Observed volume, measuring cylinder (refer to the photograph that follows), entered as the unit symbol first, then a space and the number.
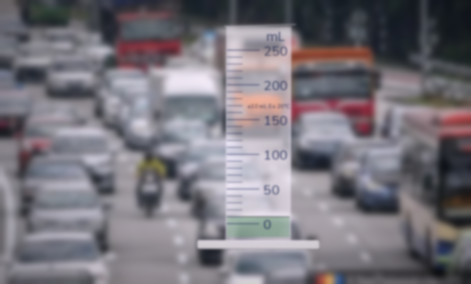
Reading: mL 10
